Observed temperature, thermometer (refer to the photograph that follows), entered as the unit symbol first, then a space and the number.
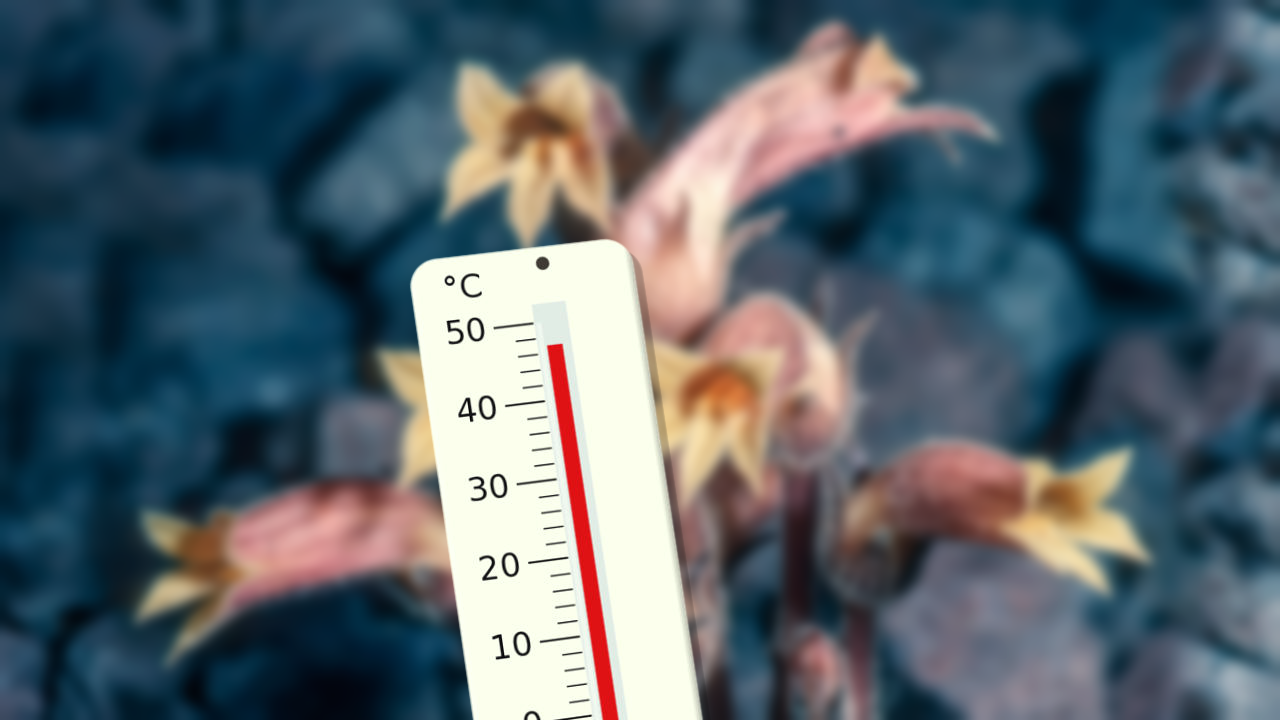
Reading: °C 47
